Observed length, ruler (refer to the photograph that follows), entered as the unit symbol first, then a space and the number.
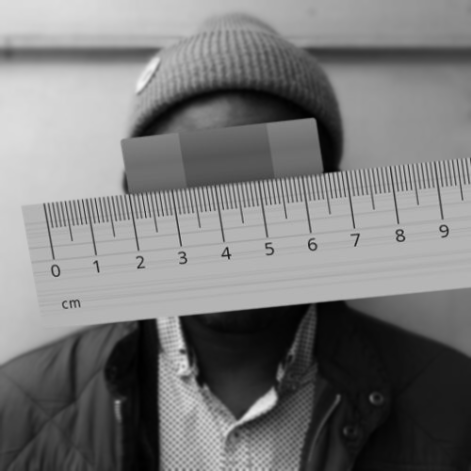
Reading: cm 4.5
